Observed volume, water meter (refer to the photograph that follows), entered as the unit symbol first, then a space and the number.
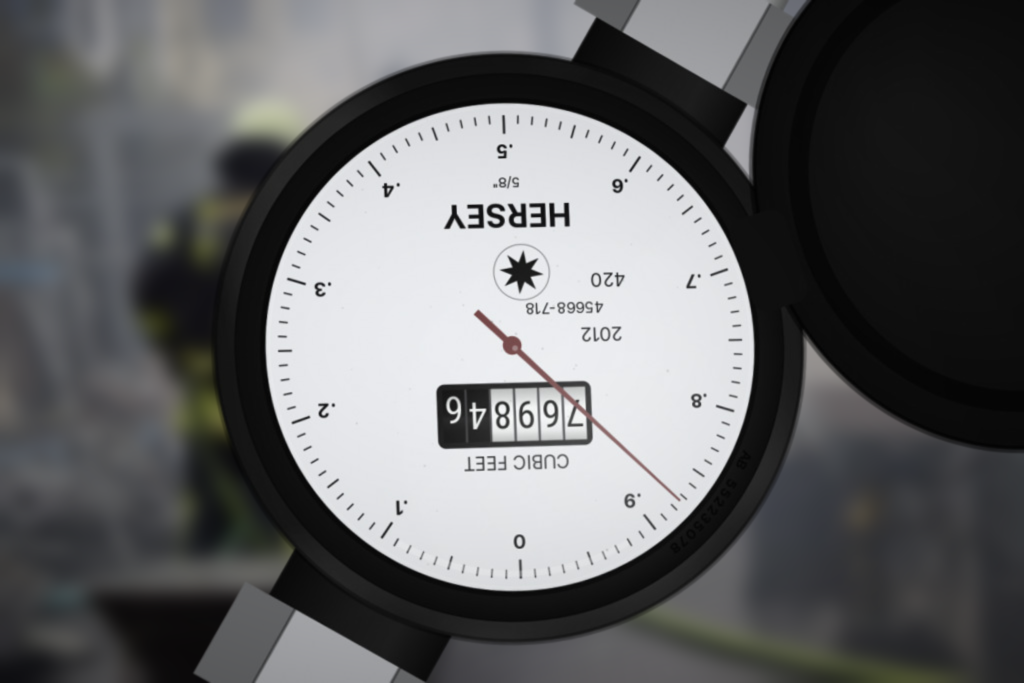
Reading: ft³ 769845.87
